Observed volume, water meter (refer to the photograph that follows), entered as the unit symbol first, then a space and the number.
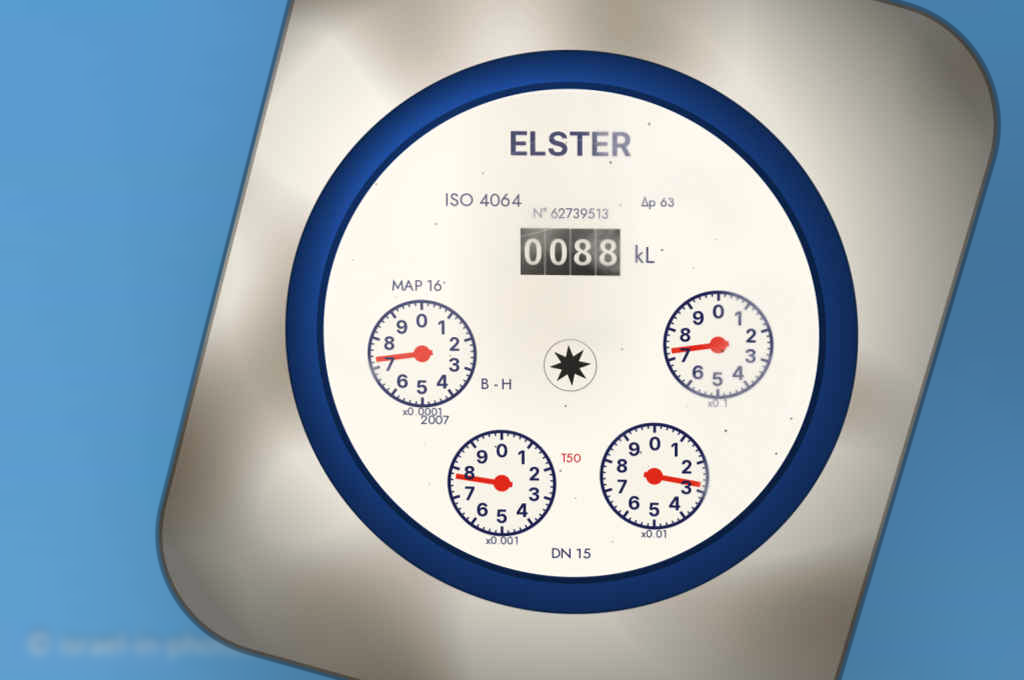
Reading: kL 88.7277
